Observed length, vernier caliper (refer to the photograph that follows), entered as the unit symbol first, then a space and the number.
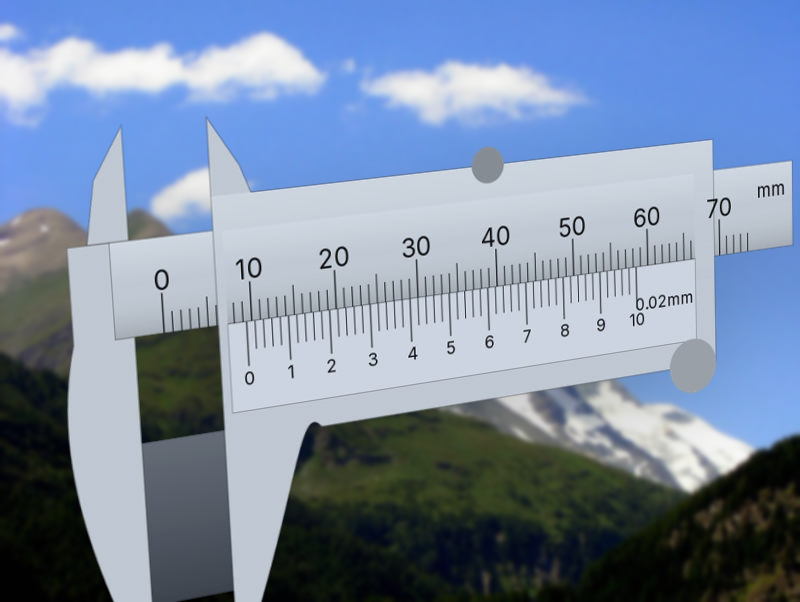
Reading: mm 9.4
